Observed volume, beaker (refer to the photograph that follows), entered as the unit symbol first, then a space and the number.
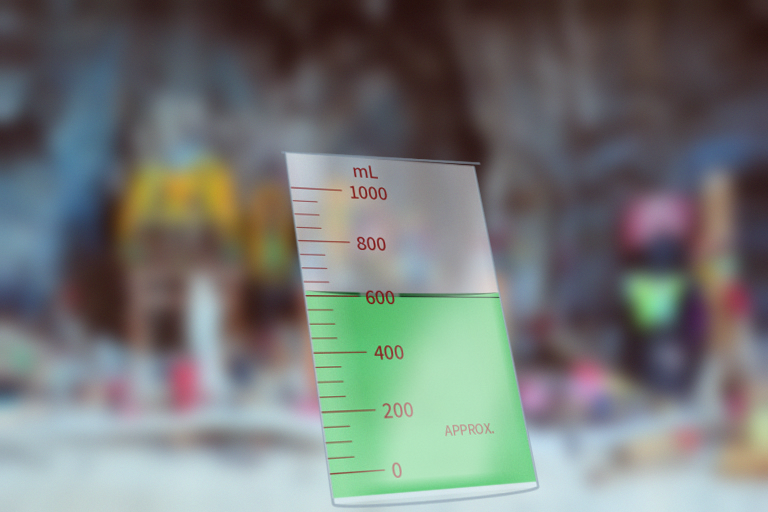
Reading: mL 600
